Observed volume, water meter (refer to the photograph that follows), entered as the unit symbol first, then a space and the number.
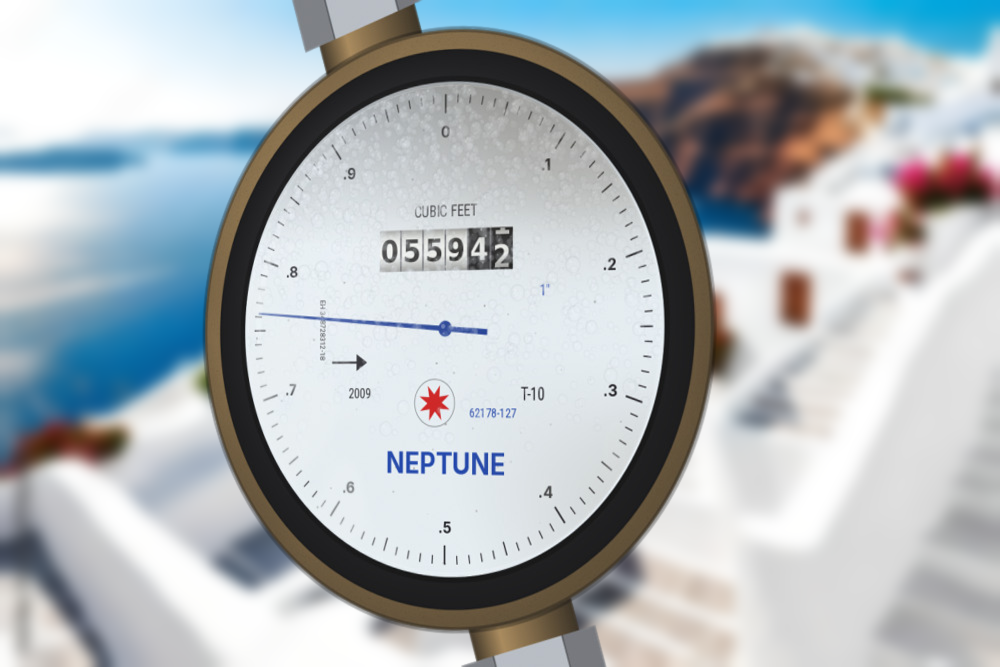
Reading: ft³ 55941.76
